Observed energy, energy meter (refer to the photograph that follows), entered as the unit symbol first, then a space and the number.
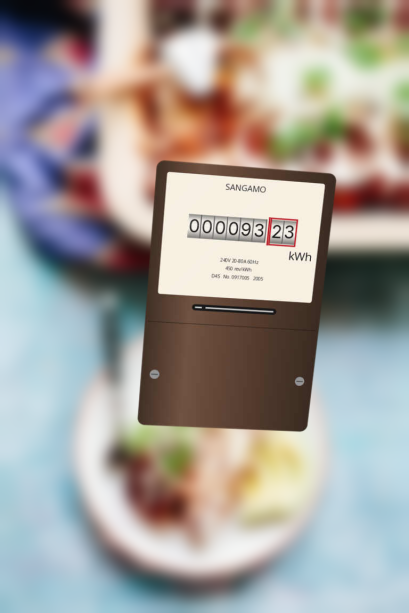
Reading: kWh 93.23
